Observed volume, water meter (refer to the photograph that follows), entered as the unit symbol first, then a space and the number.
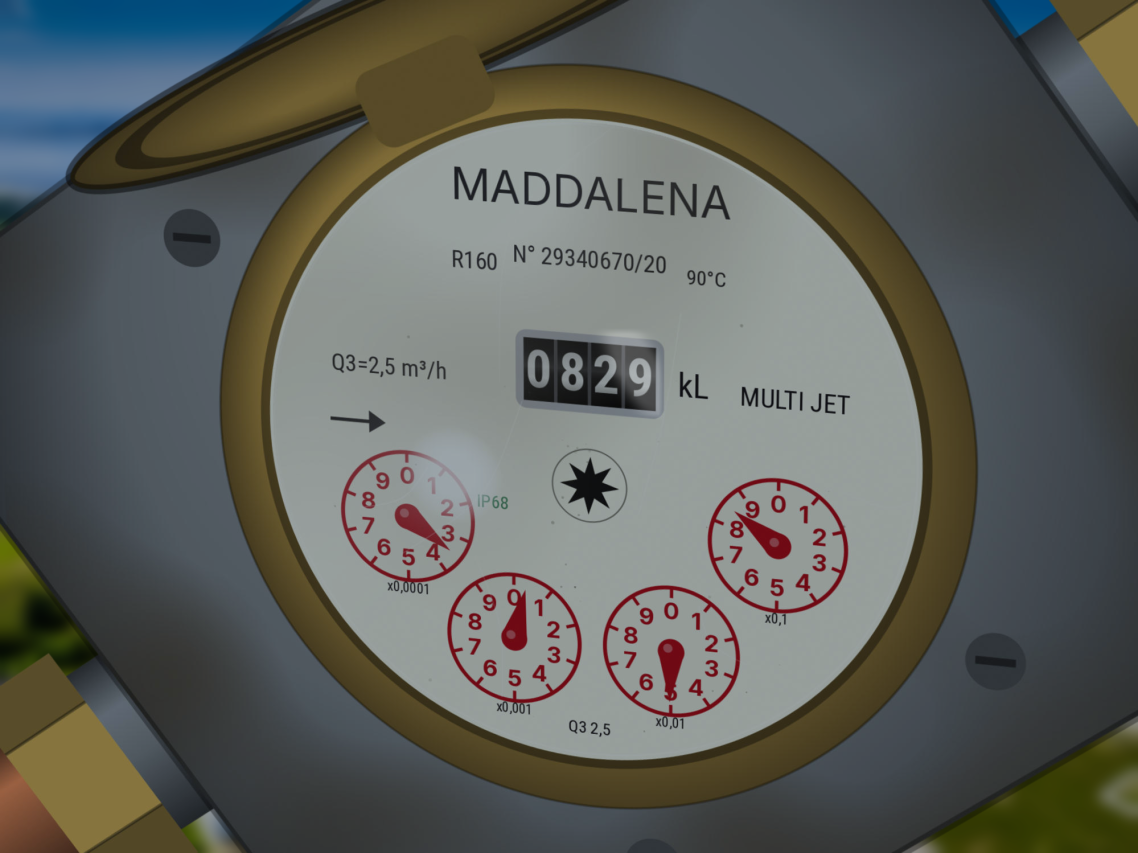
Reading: kL 829.8503
